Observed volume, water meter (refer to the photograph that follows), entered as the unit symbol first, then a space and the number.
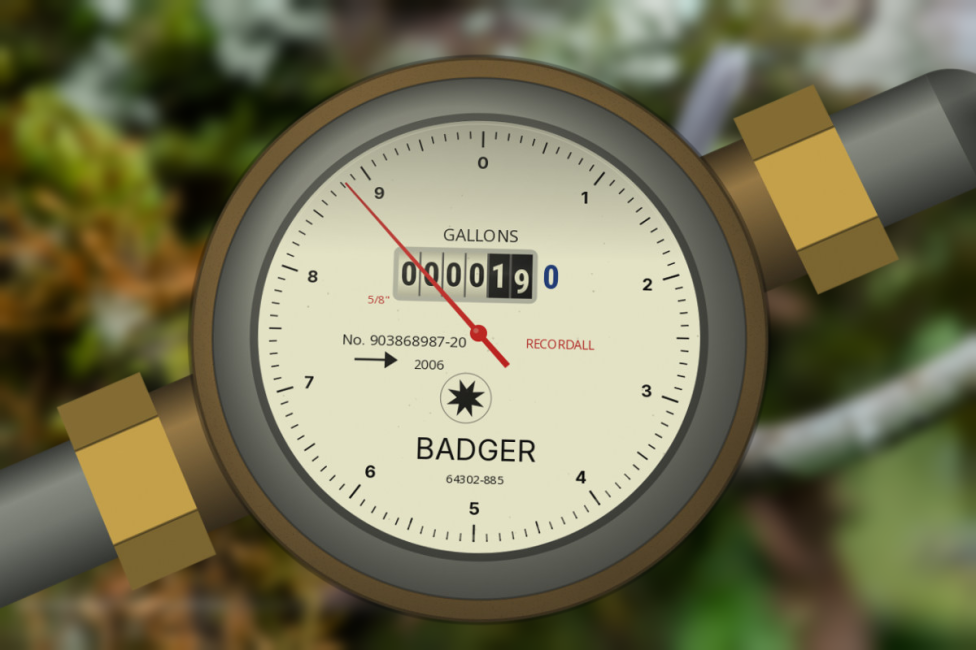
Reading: gal 188.8
